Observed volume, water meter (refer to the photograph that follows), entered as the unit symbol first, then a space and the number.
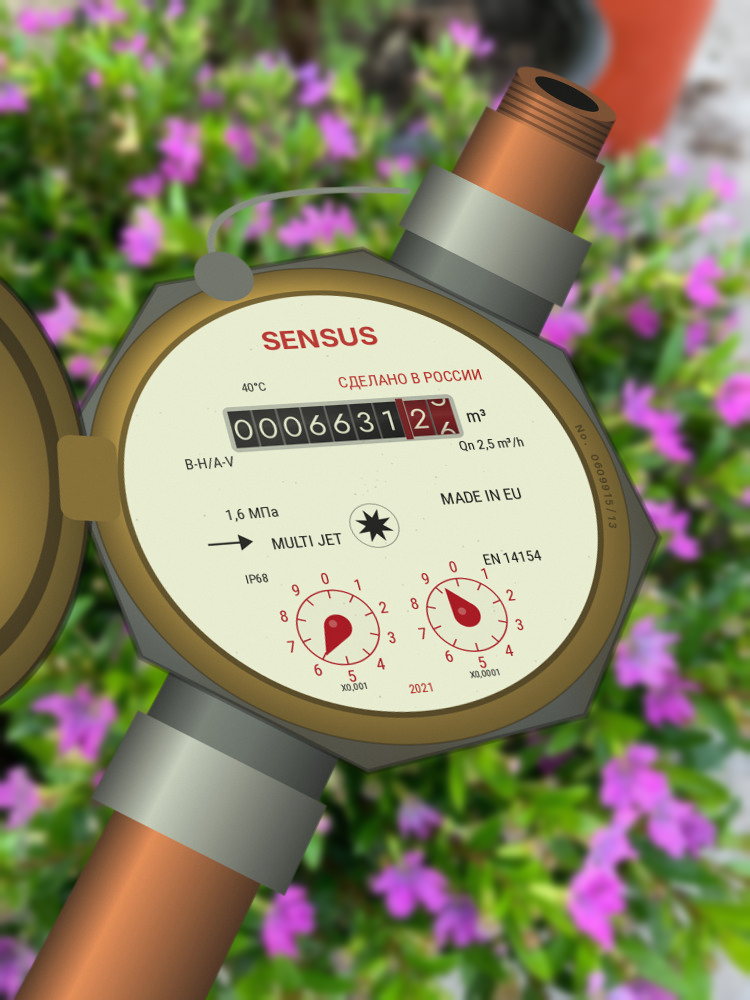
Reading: m³ 6631.2559
